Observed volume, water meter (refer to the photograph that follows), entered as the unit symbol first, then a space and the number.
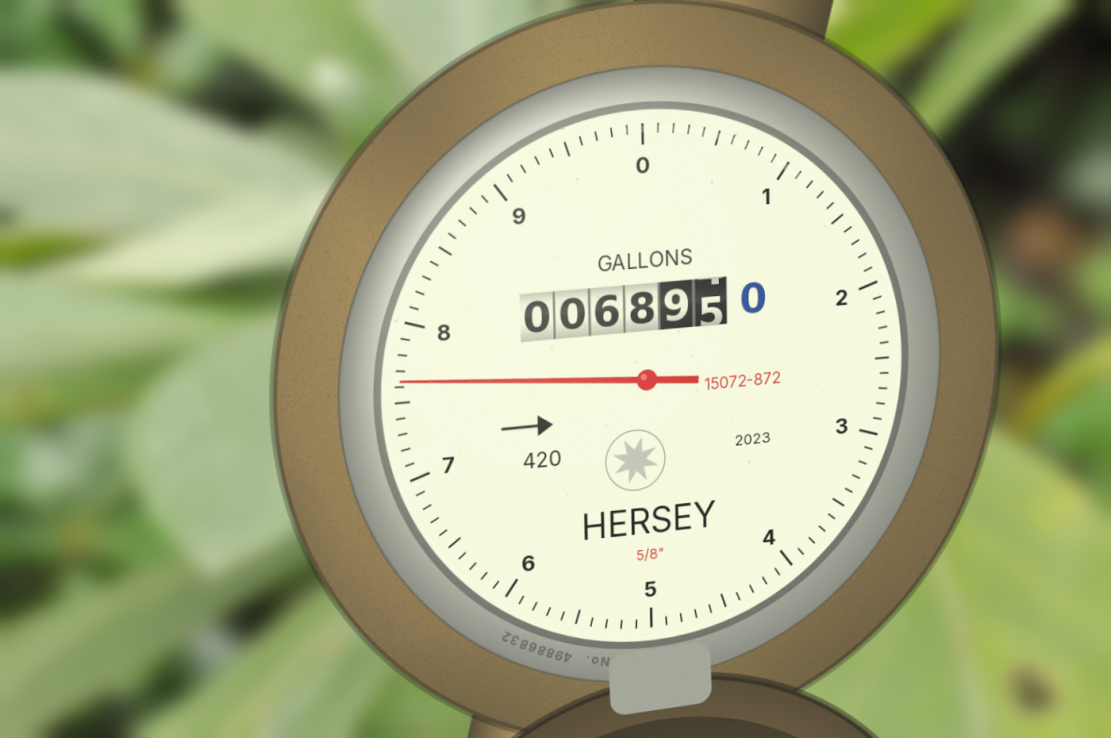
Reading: gal 68947.6
